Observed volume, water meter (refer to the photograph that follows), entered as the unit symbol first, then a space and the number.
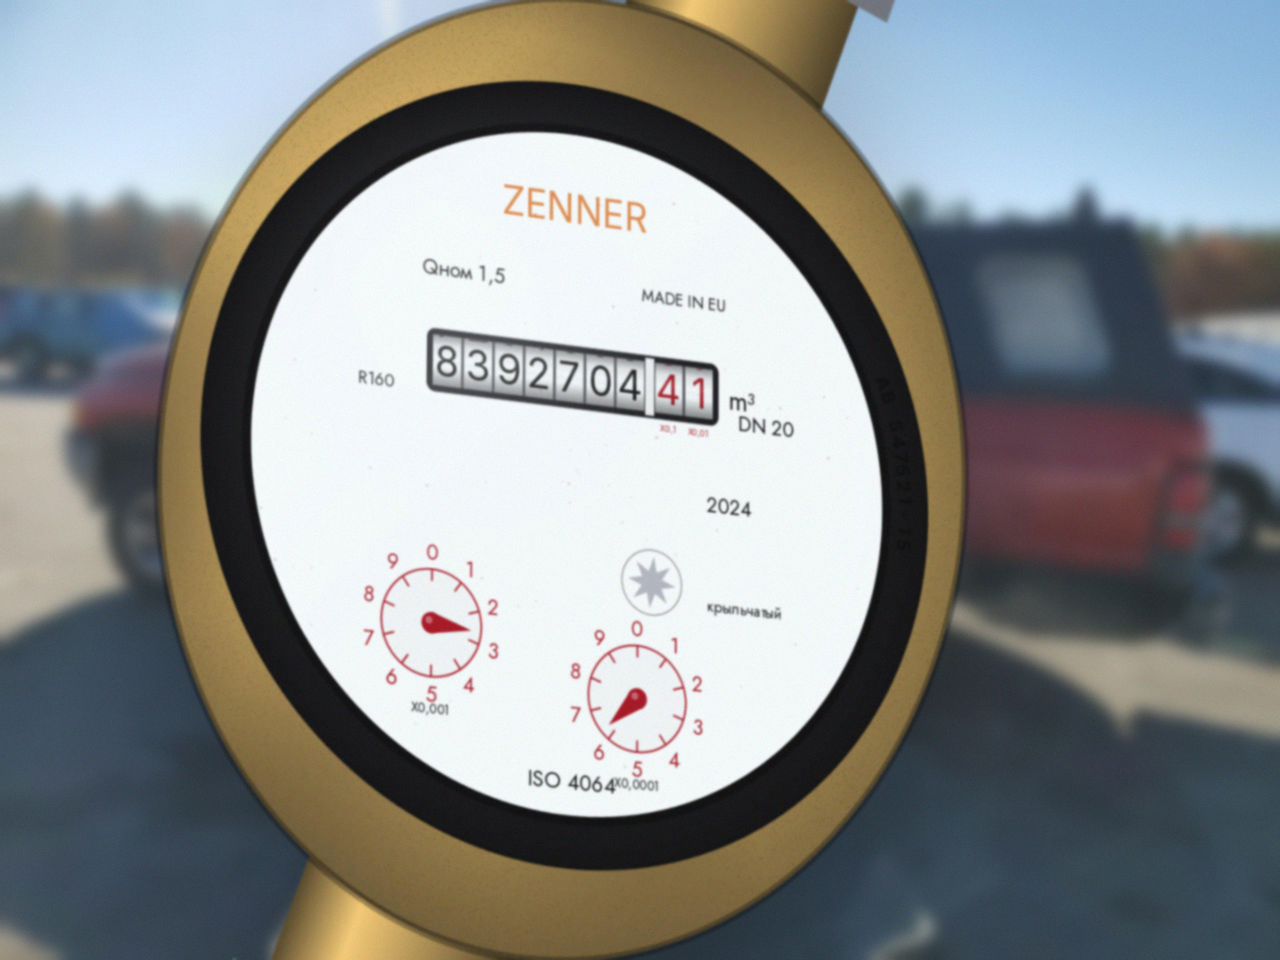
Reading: m³ 8392704.4126
